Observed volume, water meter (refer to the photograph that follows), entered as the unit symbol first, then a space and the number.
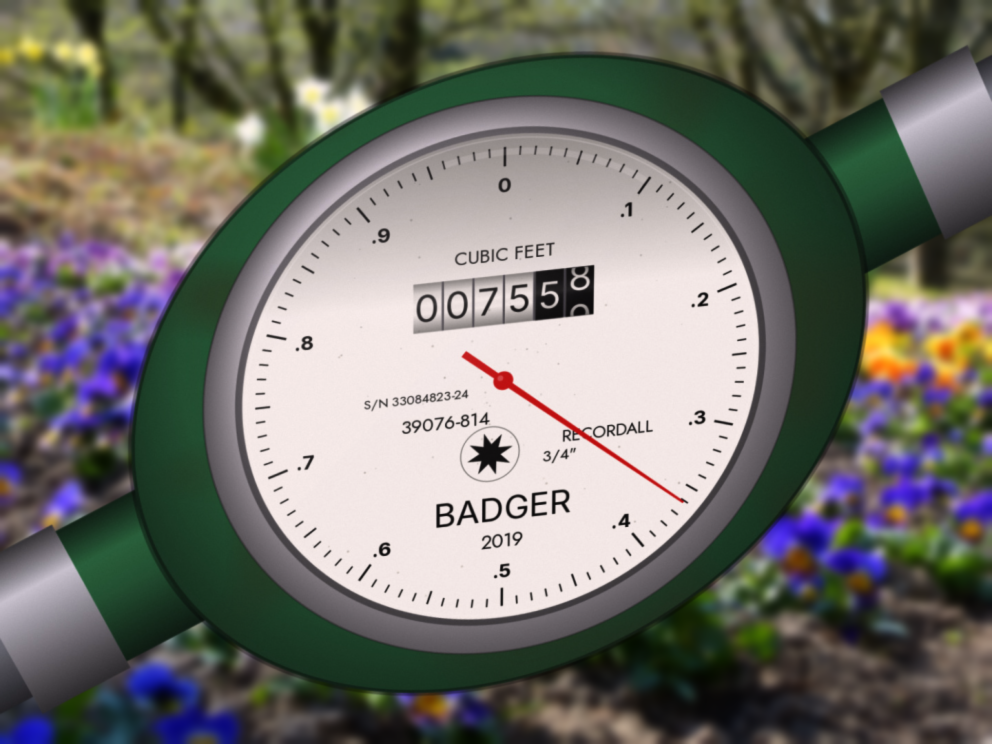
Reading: ft³ 7558.36
